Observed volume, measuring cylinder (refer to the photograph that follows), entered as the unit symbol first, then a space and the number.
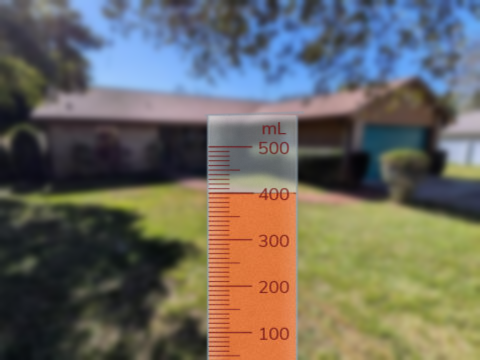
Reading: mL 400
